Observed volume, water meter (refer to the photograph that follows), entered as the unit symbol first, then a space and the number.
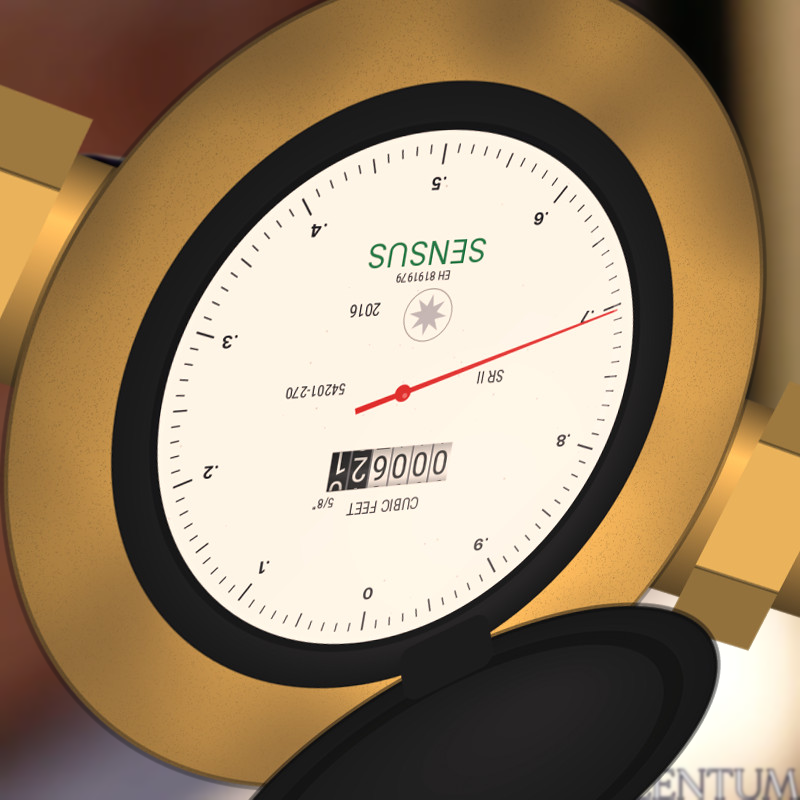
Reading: ft³ 620.70
